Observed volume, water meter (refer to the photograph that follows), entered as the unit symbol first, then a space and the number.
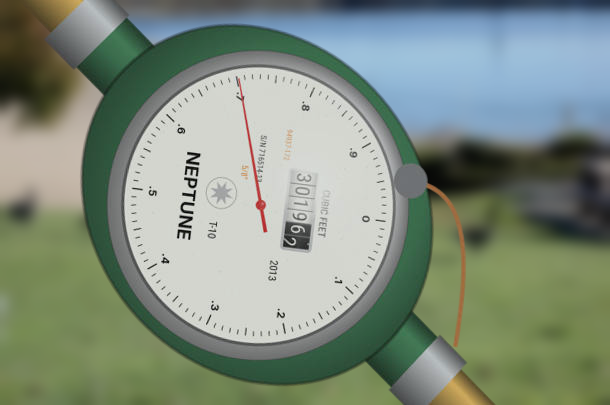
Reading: ft³ 301961.70
